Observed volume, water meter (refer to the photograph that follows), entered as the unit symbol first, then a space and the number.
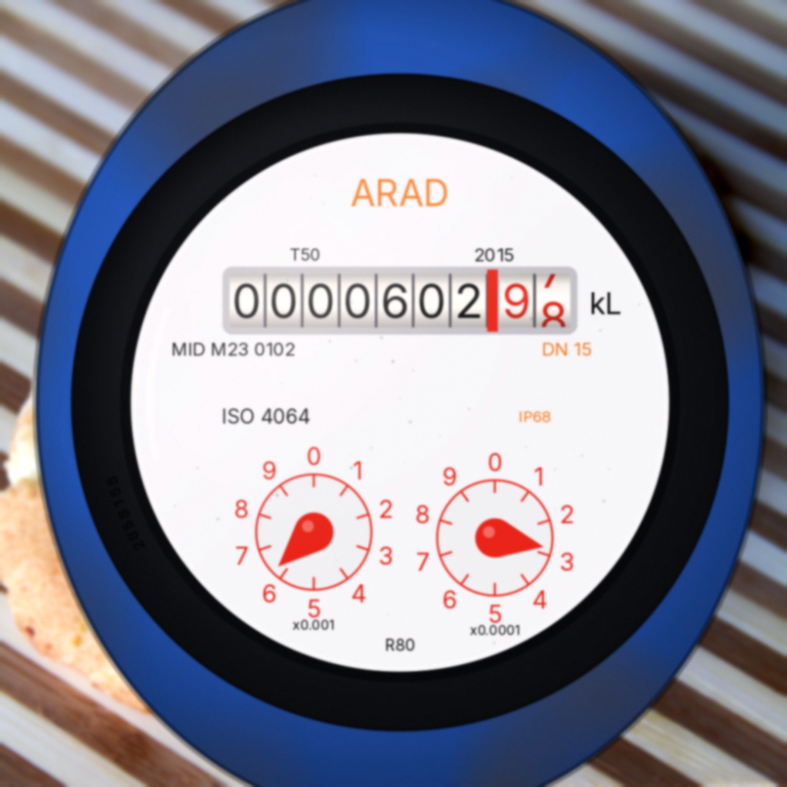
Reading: kL 602.9762
